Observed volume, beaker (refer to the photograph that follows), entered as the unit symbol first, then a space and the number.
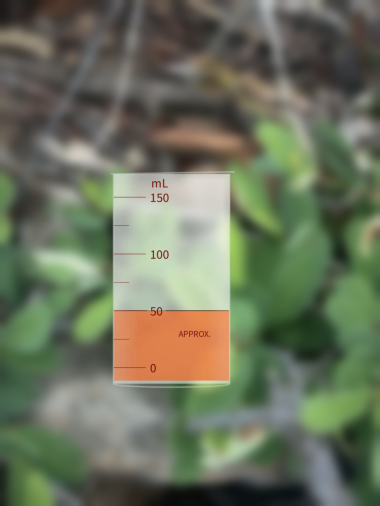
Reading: mL 50
